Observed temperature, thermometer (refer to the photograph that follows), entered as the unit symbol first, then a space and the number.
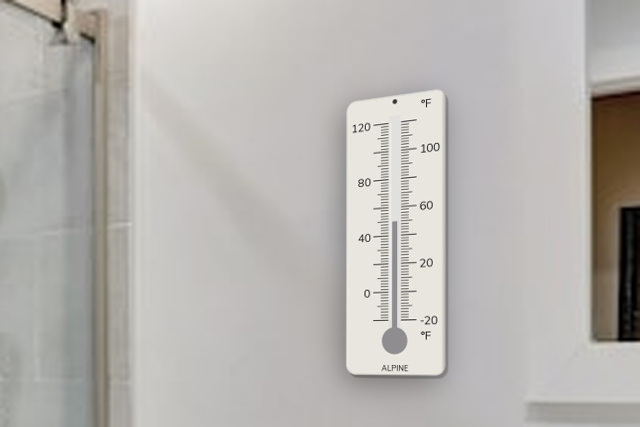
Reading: °F 50
